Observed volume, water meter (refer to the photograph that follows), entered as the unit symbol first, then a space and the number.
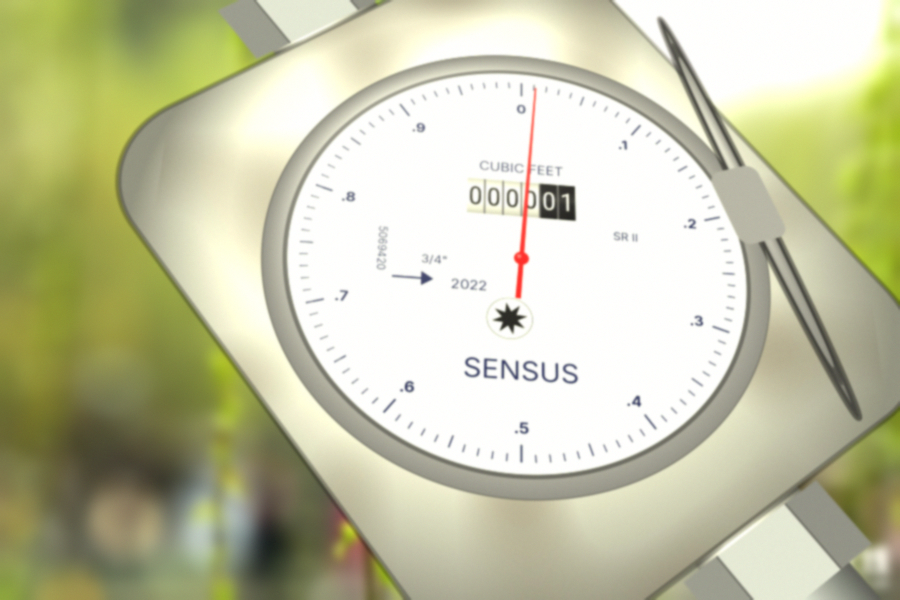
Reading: ft³ 1.01
